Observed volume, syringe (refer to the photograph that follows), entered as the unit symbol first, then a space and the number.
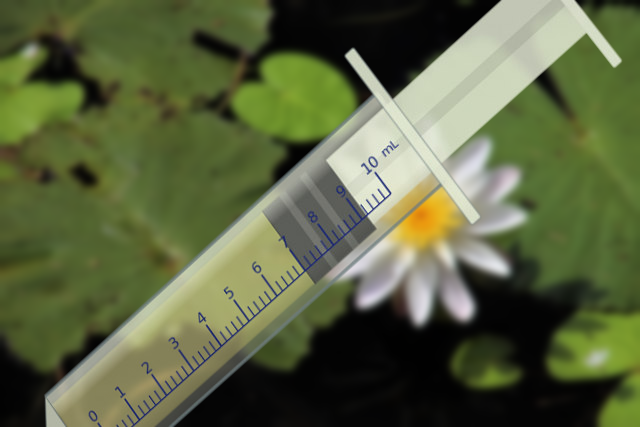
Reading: mL 7
